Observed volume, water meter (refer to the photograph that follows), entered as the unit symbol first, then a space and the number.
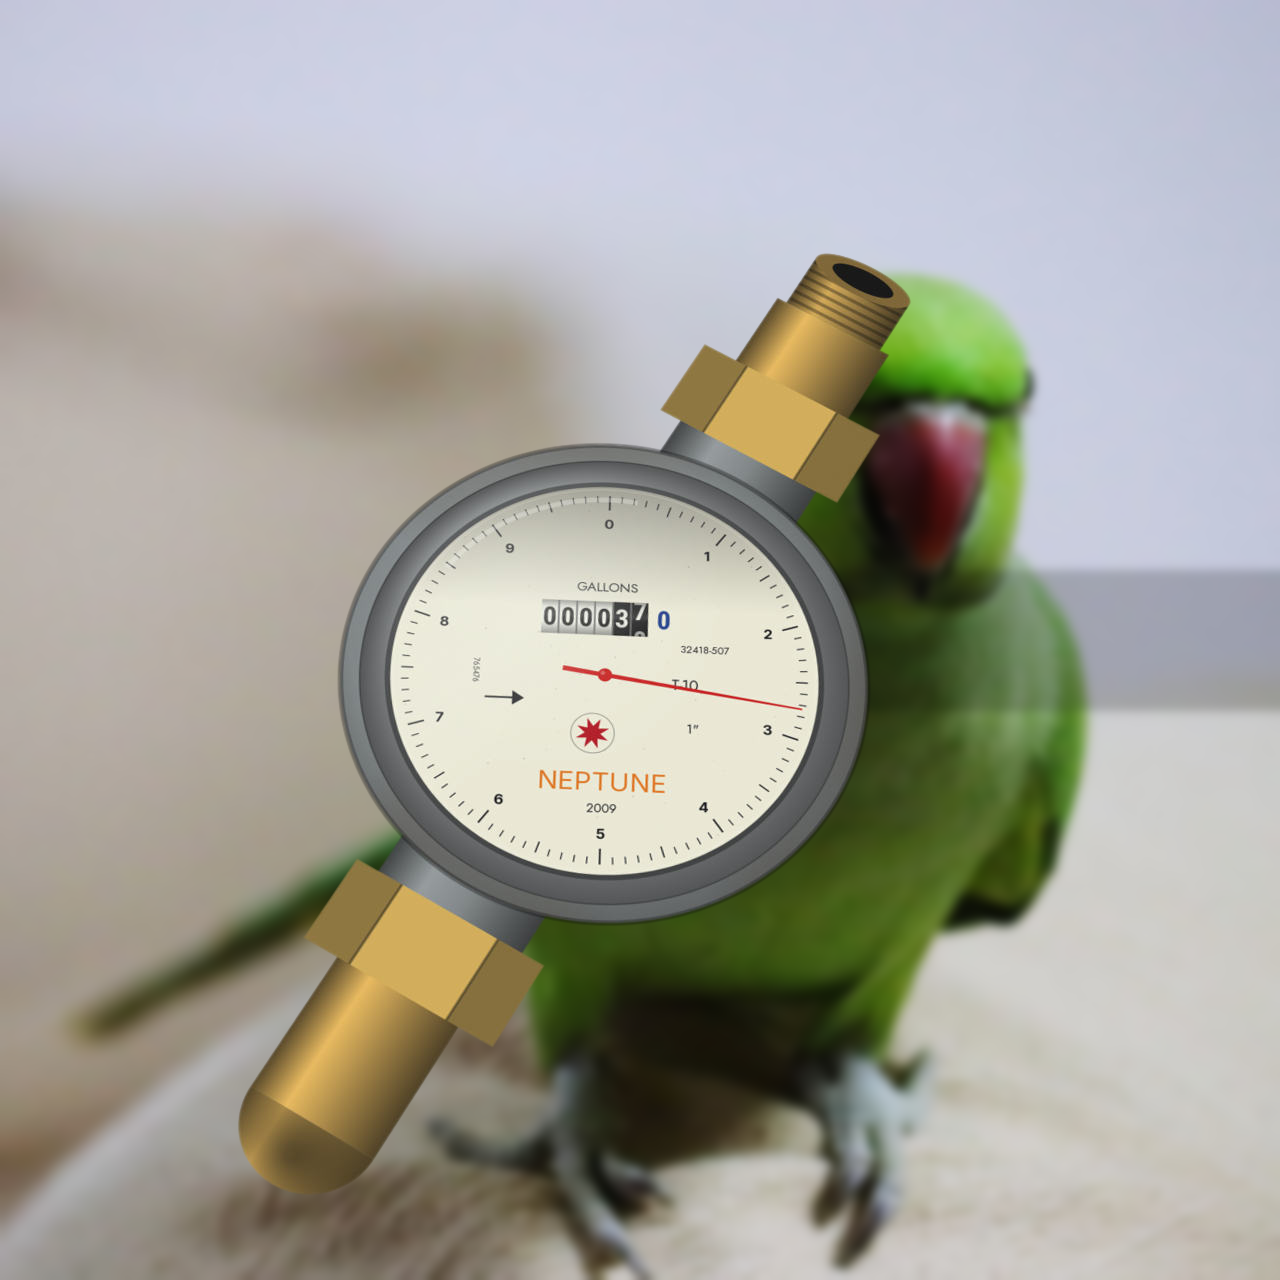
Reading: gal 372.7
